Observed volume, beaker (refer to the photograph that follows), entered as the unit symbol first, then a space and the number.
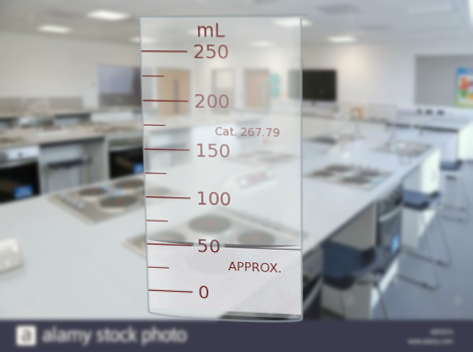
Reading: mL 50
